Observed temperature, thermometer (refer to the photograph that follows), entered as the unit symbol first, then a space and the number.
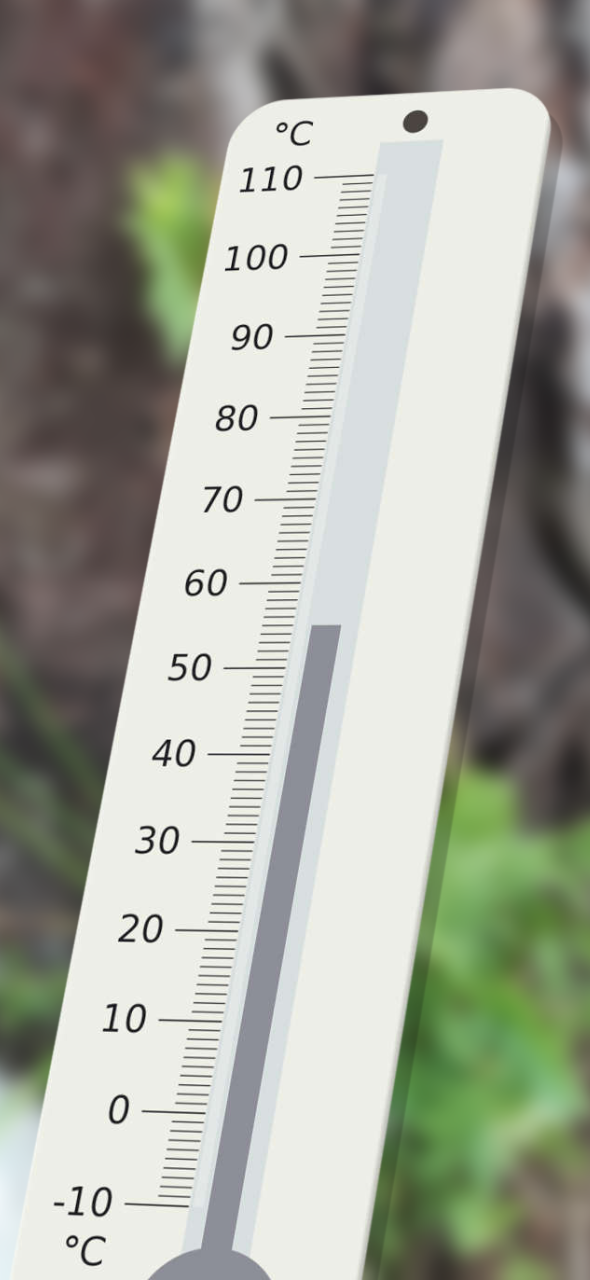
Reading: °C 55
